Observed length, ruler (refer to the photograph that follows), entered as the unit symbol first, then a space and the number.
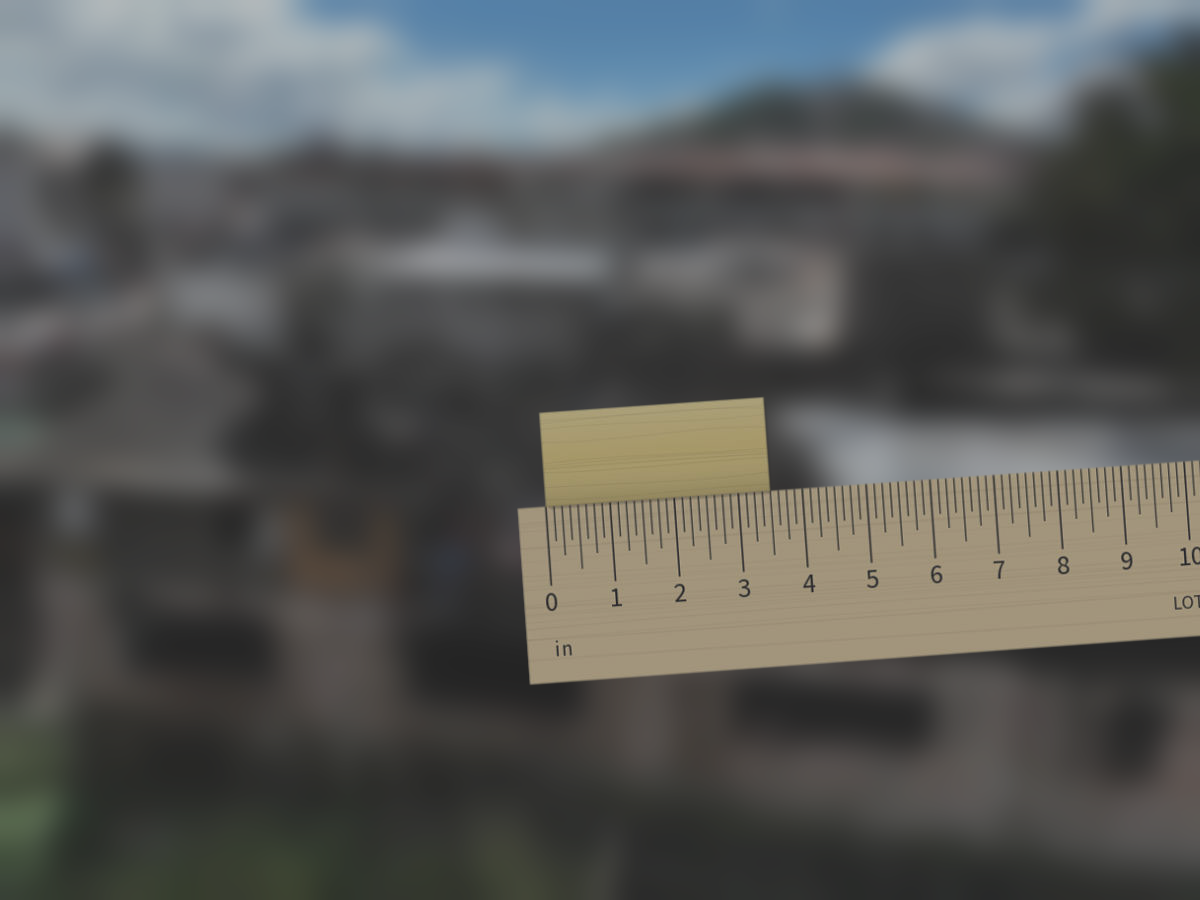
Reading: in 3.5
